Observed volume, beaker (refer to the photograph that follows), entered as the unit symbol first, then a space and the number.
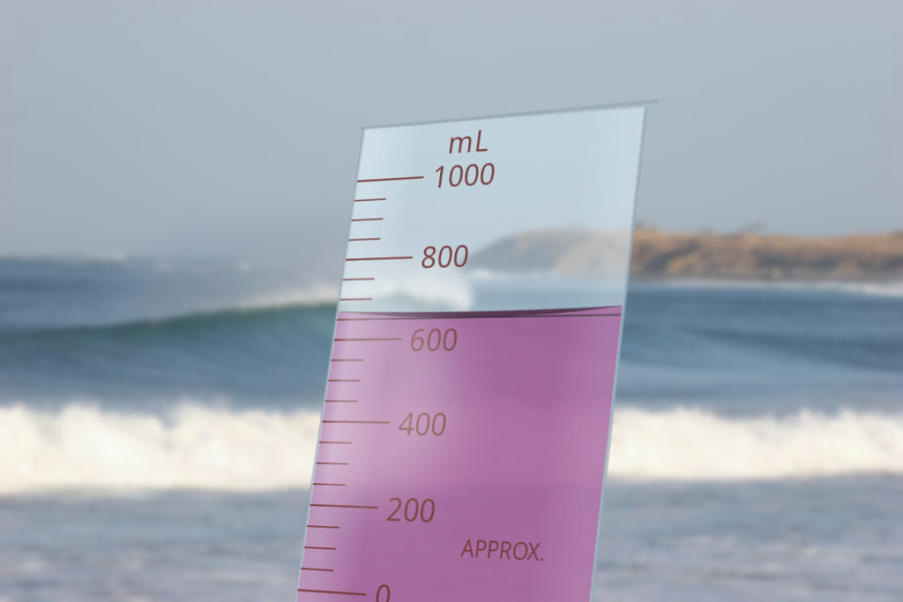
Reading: mL 650
